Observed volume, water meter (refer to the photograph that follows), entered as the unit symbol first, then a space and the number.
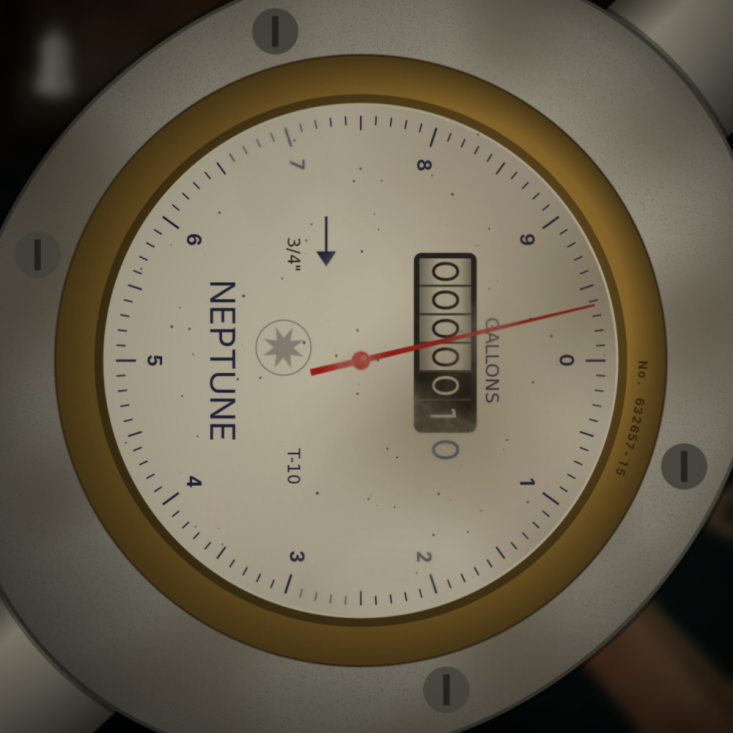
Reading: gal 9.6
